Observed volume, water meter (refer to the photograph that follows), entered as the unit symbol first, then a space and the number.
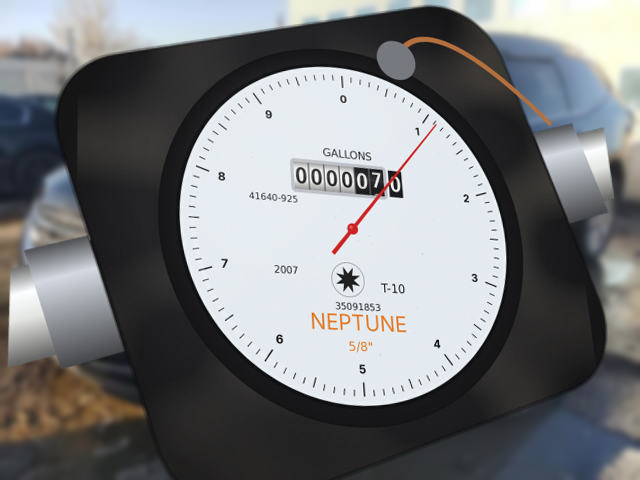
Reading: gal 71.1
